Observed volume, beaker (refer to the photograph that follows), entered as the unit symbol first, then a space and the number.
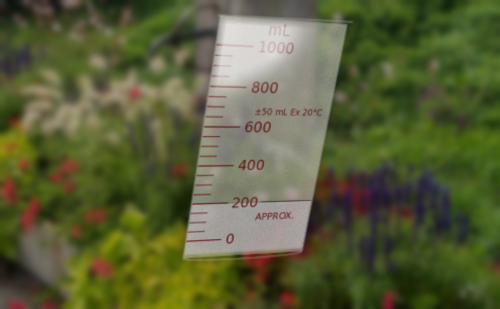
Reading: mL 200
